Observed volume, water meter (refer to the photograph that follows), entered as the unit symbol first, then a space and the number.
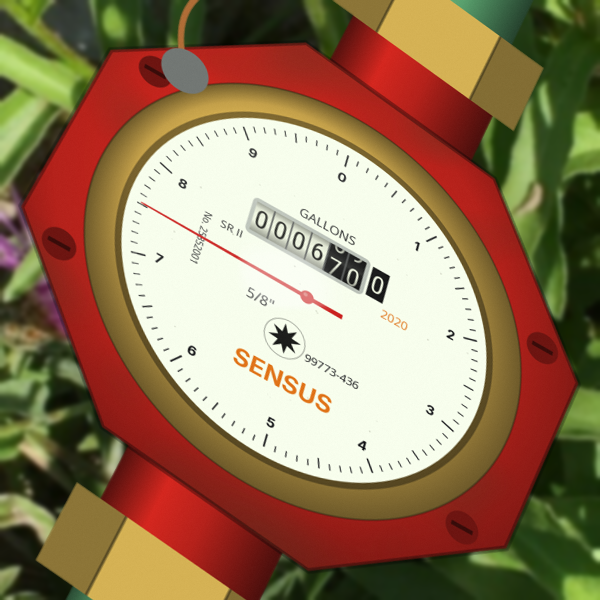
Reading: gal 6697.5
